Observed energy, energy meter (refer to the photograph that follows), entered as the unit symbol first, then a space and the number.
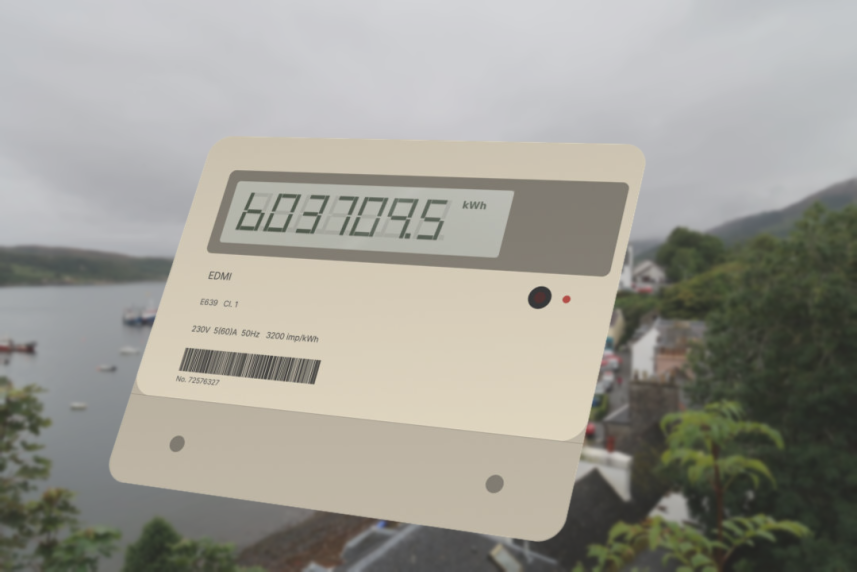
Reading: kWh 603709.5
